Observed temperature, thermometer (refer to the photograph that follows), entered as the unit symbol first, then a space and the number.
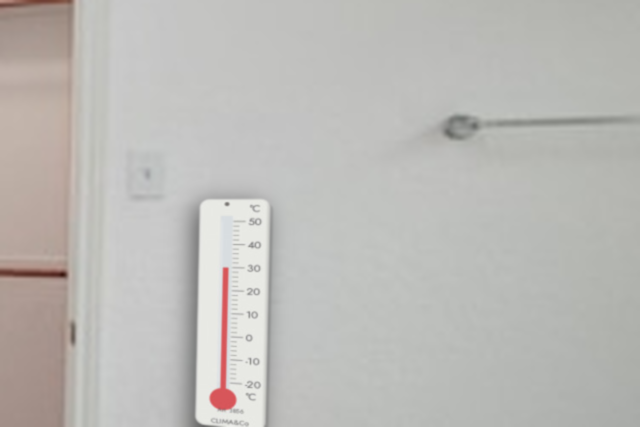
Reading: °C 30
